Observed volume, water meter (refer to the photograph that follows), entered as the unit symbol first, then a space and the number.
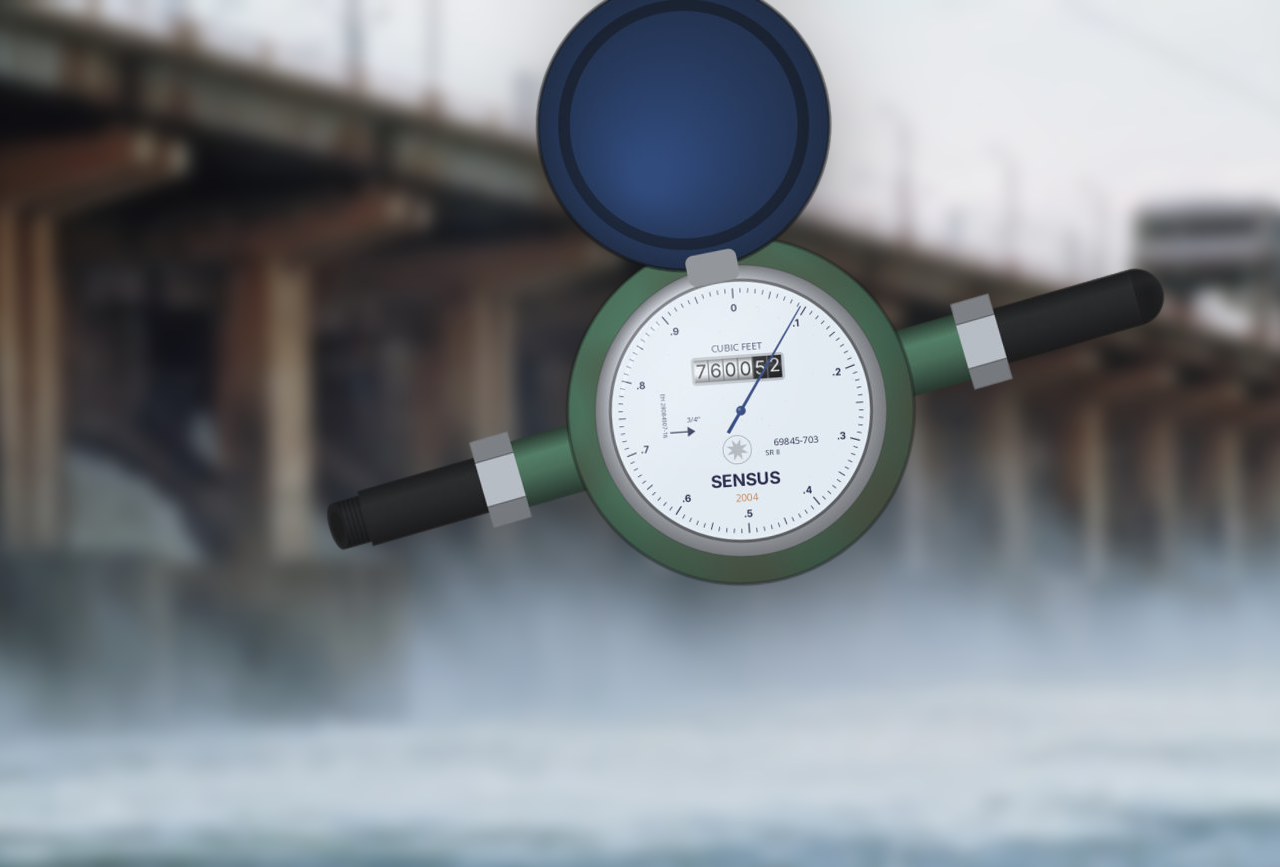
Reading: ft³ 760052.09
